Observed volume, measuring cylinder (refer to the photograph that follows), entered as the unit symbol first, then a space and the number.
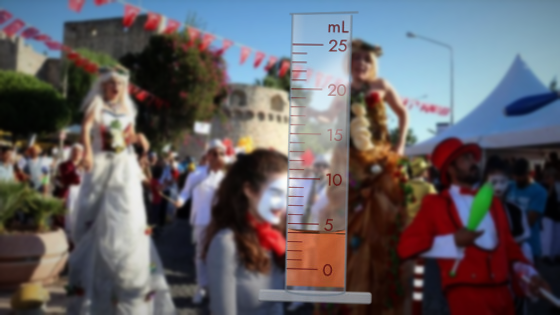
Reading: mL 4
